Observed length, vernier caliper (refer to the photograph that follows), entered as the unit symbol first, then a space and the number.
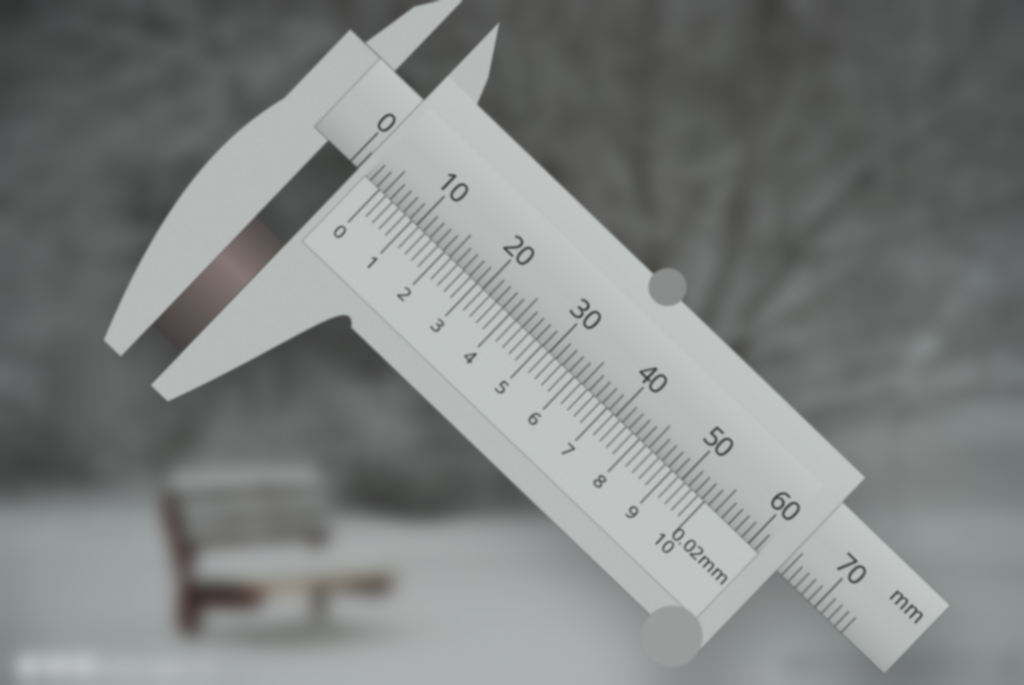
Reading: mm 4.4
